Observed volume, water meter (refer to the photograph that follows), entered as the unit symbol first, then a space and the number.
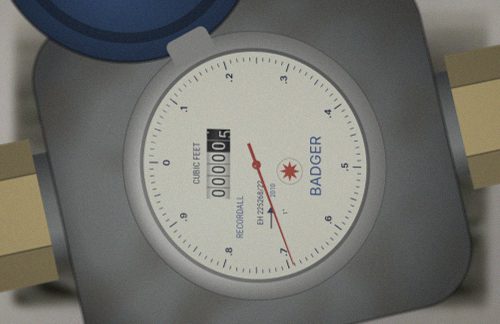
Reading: ft³ 4.69
